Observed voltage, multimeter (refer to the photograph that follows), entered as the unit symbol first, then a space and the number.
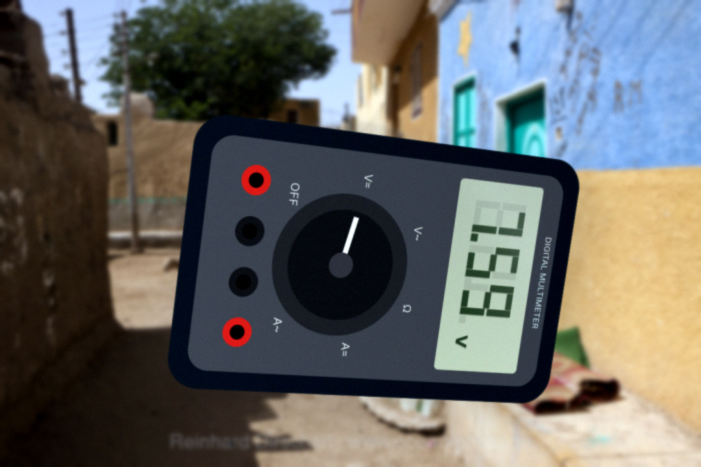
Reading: V 7.59
